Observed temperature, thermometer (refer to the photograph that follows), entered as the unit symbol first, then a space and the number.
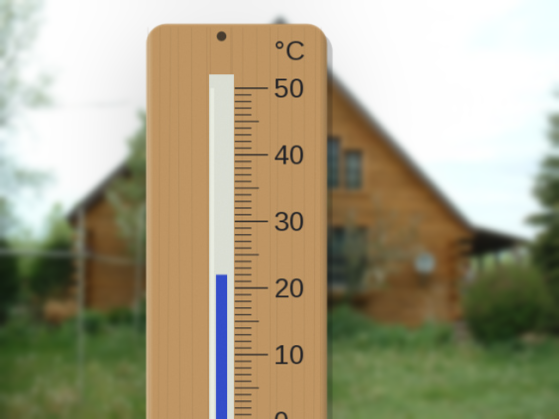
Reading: °C 22
